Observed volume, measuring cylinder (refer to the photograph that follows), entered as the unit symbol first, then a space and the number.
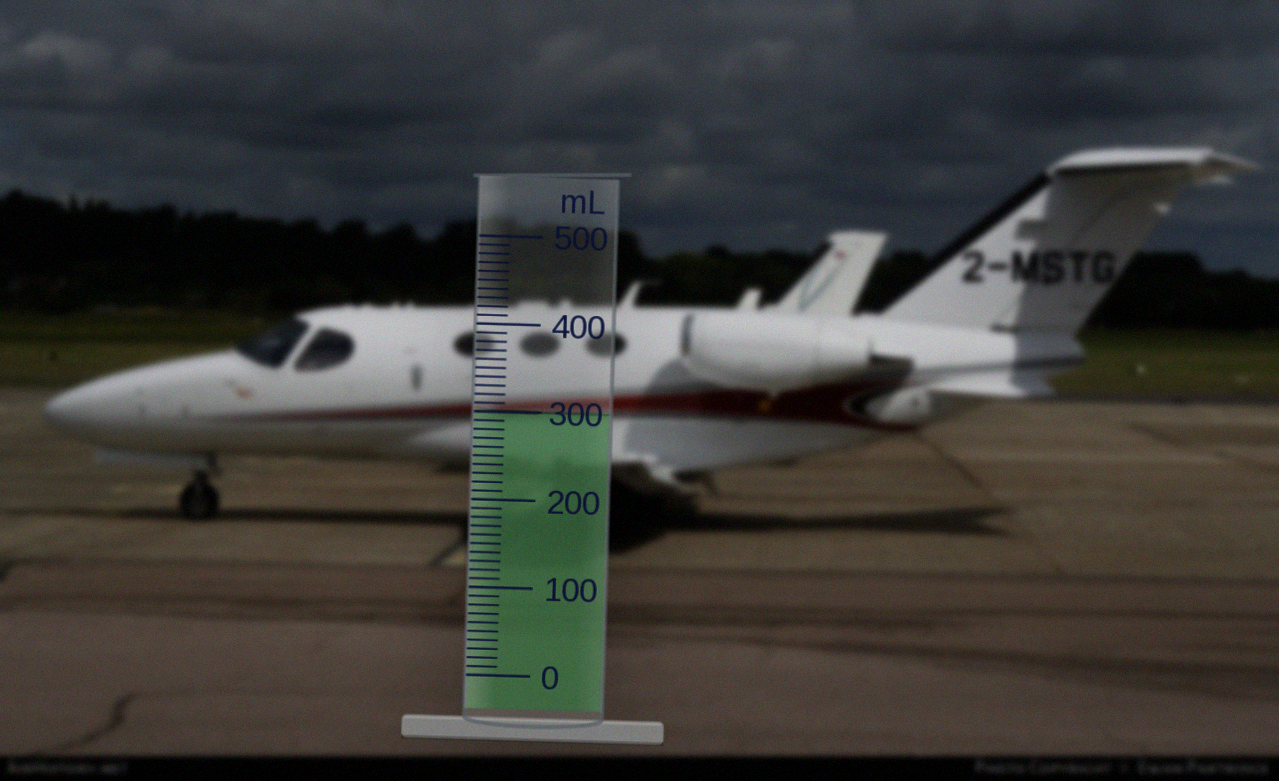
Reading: mL 300
